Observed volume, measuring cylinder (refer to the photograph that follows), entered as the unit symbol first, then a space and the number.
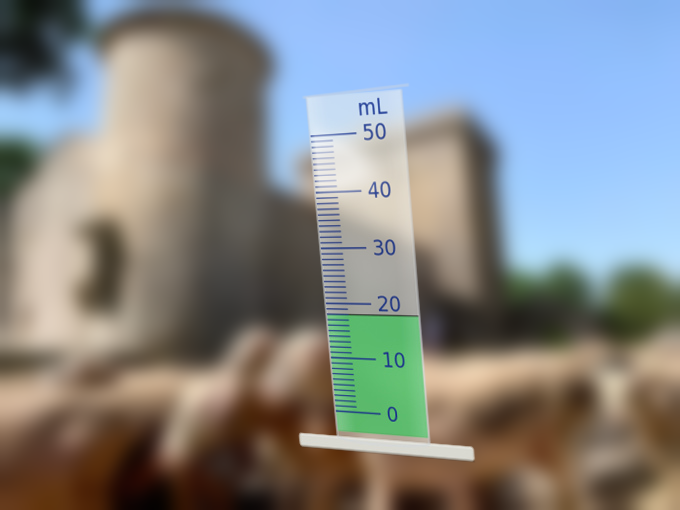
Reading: mL 18
